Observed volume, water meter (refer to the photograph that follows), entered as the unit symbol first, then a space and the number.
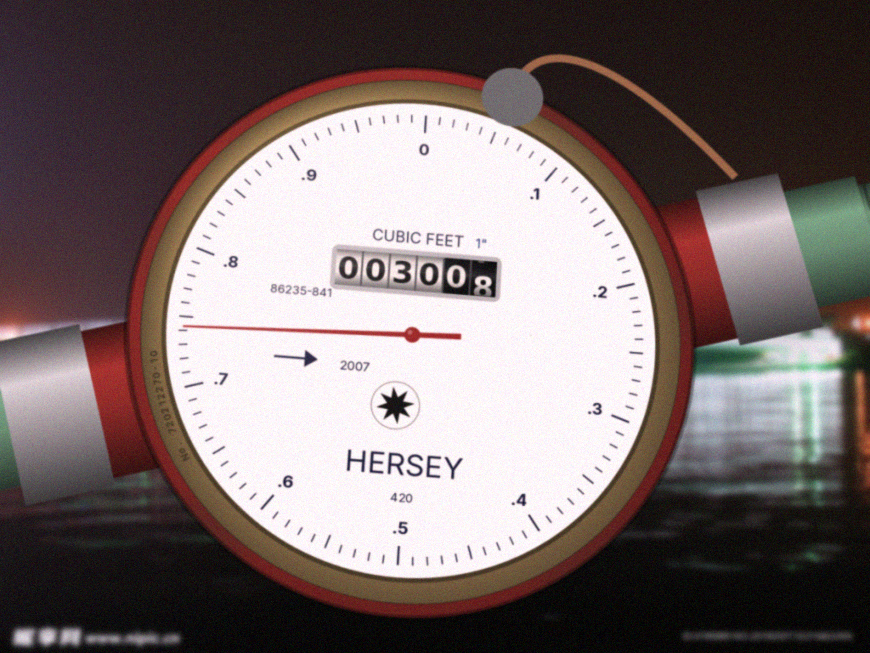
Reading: ft³ 3007.74
